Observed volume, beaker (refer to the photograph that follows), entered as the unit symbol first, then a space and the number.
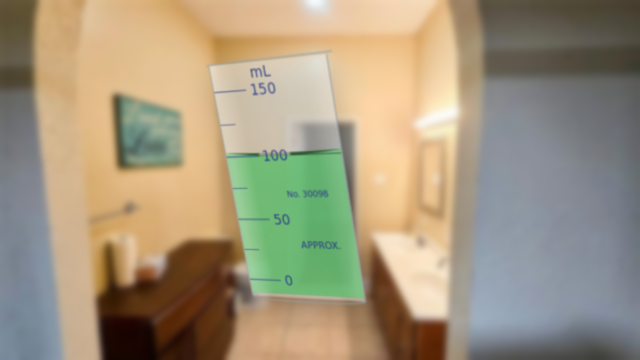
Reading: mL 100
